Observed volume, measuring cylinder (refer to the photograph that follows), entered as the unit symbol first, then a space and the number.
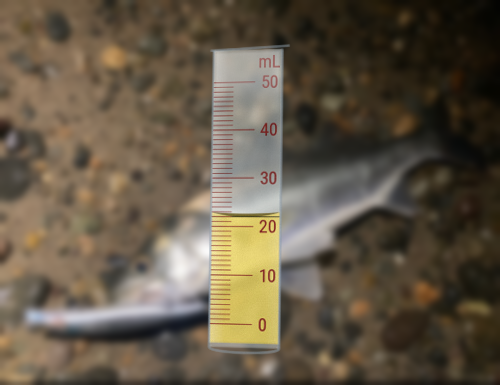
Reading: mL 22
